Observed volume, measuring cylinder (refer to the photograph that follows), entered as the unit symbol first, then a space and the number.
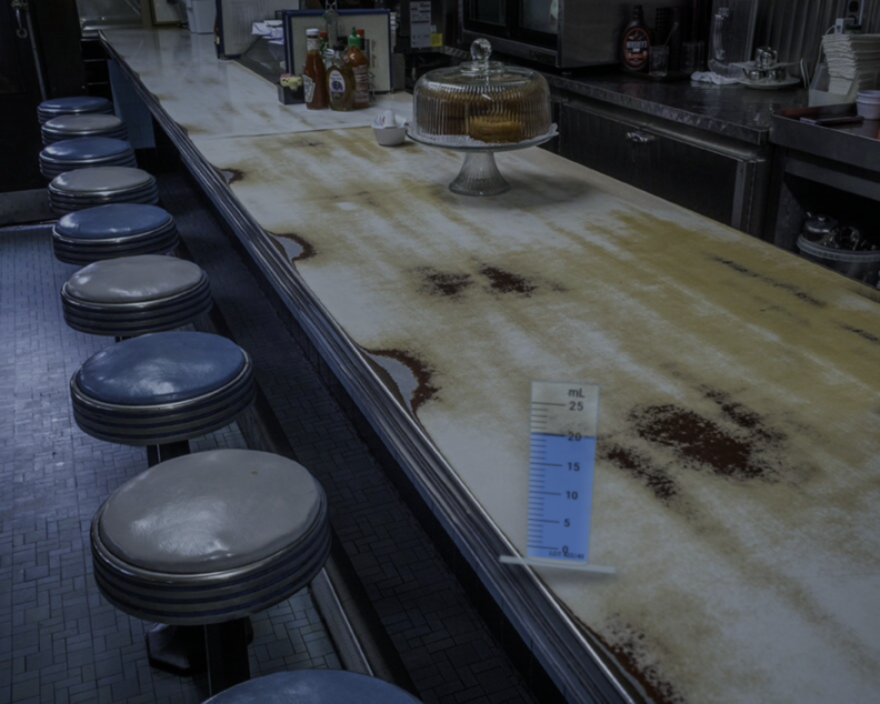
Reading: mL 20
